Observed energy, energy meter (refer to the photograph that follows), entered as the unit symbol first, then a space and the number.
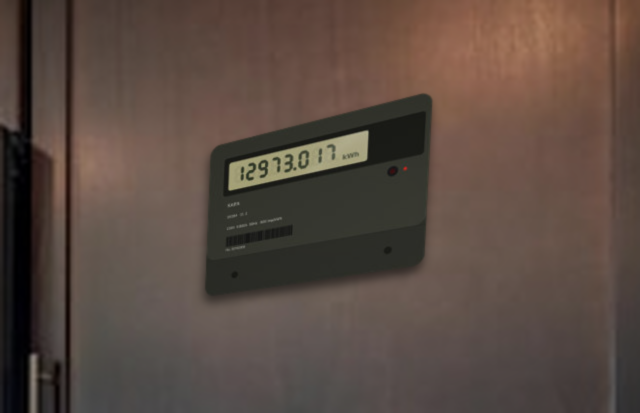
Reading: kWh 12973.017
